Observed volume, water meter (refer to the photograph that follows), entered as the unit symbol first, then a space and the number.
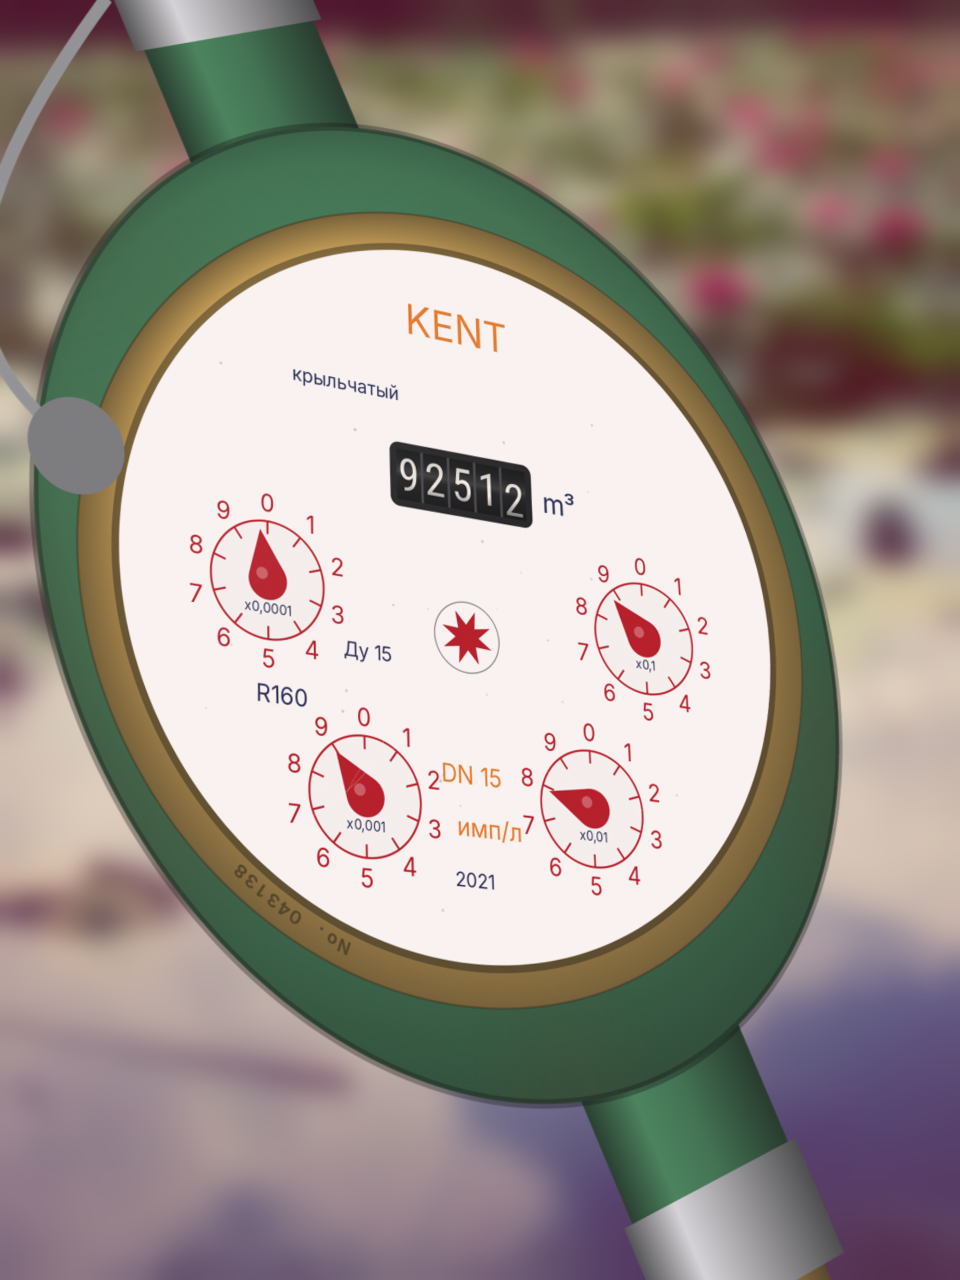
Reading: m³ 92511.8789
